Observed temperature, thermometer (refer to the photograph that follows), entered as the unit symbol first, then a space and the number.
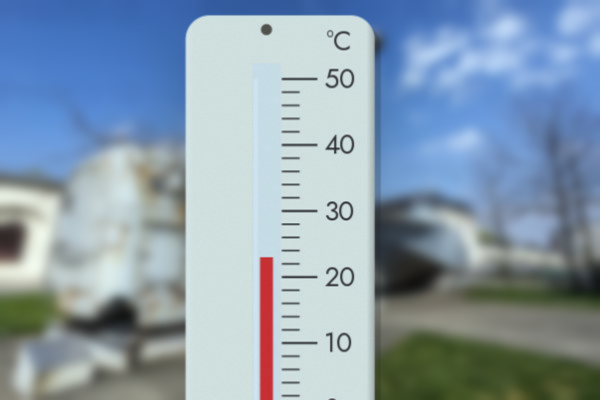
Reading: °C 23
